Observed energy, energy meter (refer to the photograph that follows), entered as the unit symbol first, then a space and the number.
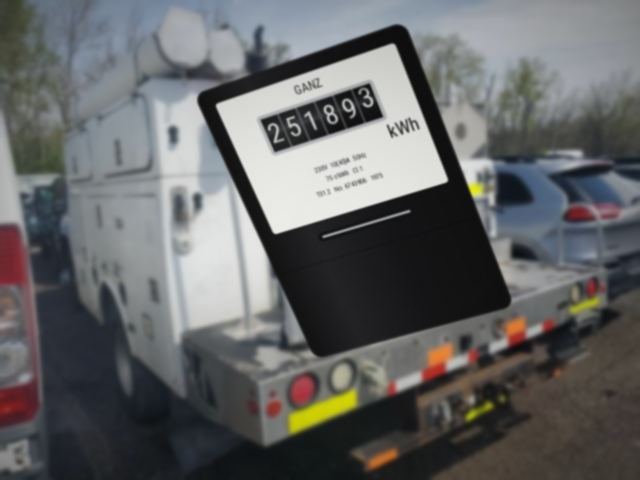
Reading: kWh 251893
